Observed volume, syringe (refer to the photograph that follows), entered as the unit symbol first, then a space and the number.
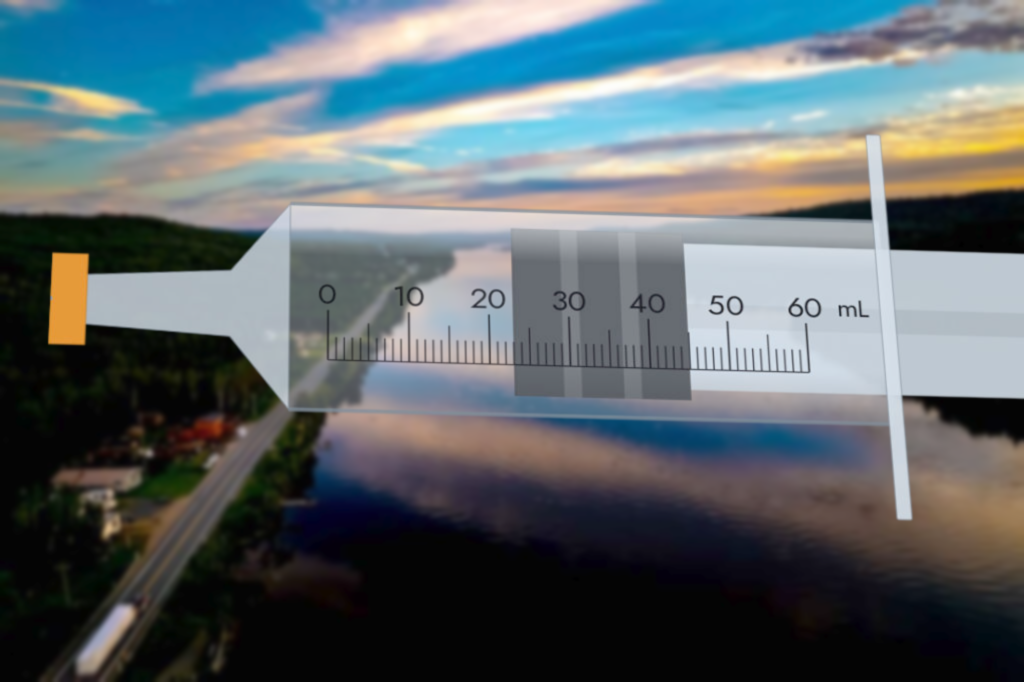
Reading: mL 23
